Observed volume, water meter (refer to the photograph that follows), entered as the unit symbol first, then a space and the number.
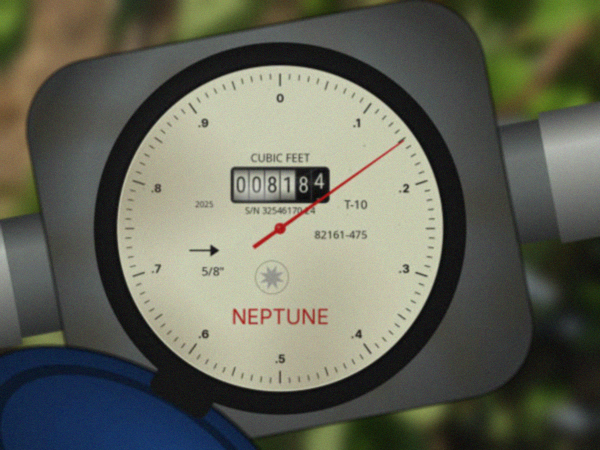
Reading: ft³ 8184.15
